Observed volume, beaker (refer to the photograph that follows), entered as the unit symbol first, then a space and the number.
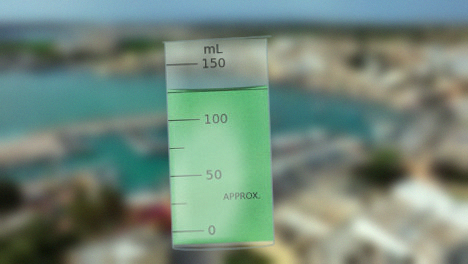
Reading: mL 125
